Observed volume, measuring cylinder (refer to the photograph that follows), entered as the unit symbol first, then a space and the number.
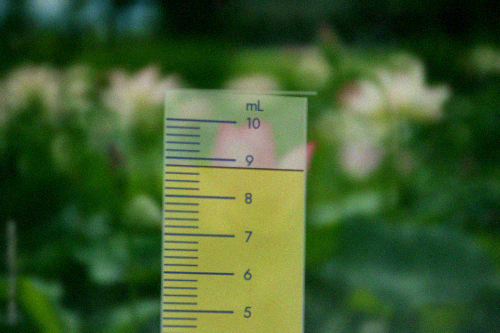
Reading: mL 8.8
